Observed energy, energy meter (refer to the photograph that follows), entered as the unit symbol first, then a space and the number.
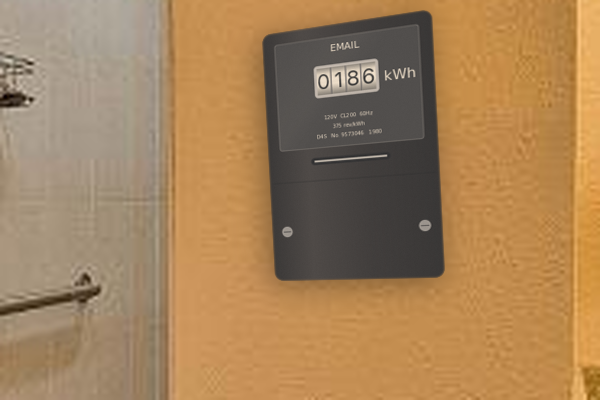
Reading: kWh 186
